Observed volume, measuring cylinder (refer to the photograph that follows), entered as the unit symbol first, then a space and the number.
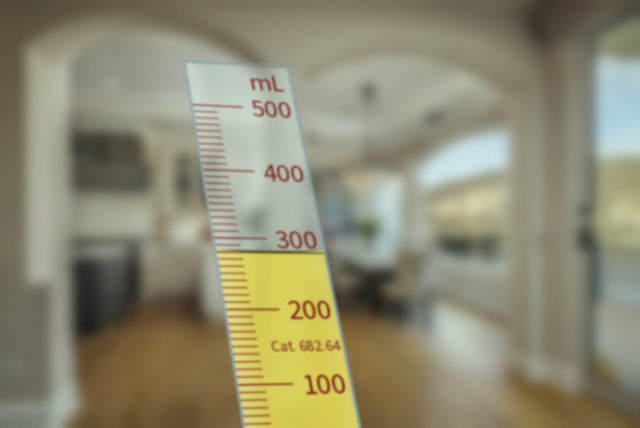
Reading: mL 280
